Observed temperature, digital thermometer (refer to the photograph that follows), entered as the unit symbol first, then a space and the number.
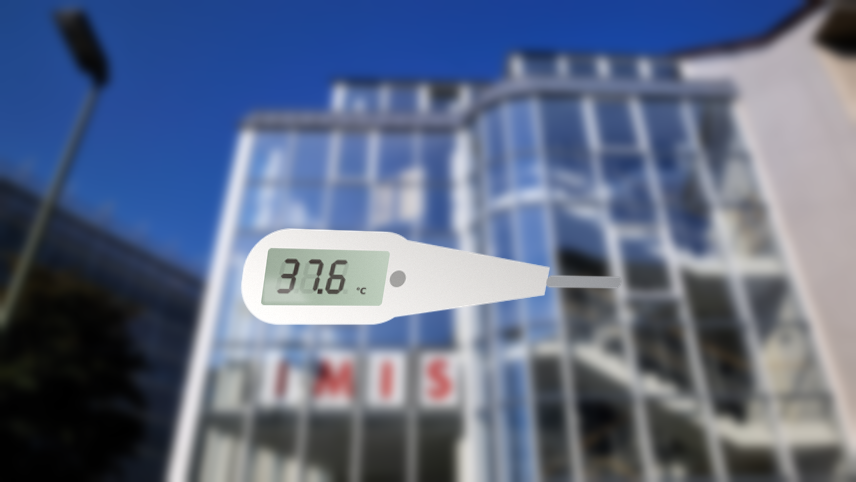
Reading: °C 37.6
